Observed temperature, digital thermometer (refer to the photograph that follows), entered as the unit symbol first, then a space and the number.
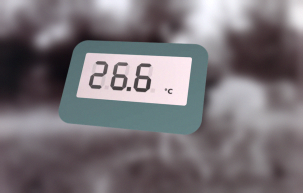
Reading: °C 26.6
